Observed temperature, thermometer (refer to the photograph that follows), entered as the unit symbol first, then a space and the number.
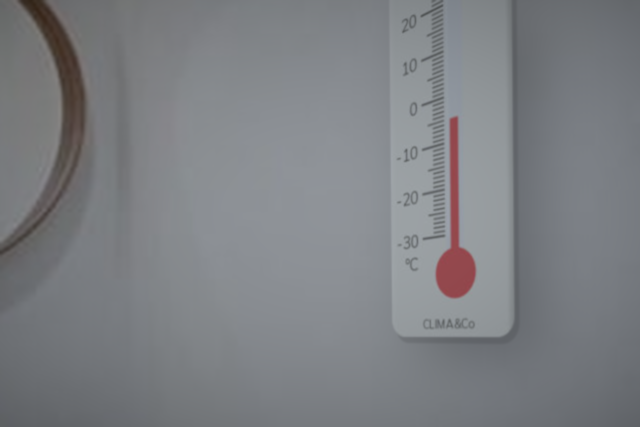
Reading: °C -5
